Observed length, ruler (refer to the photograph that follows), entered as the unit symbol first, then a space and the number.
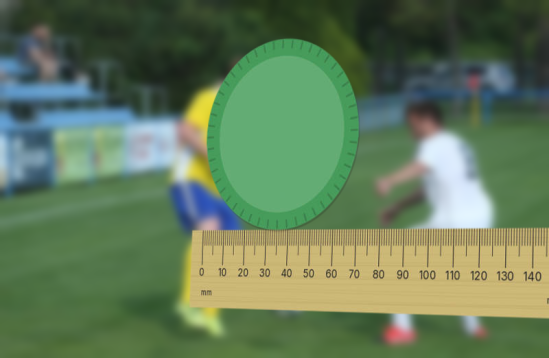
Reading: mm 70
